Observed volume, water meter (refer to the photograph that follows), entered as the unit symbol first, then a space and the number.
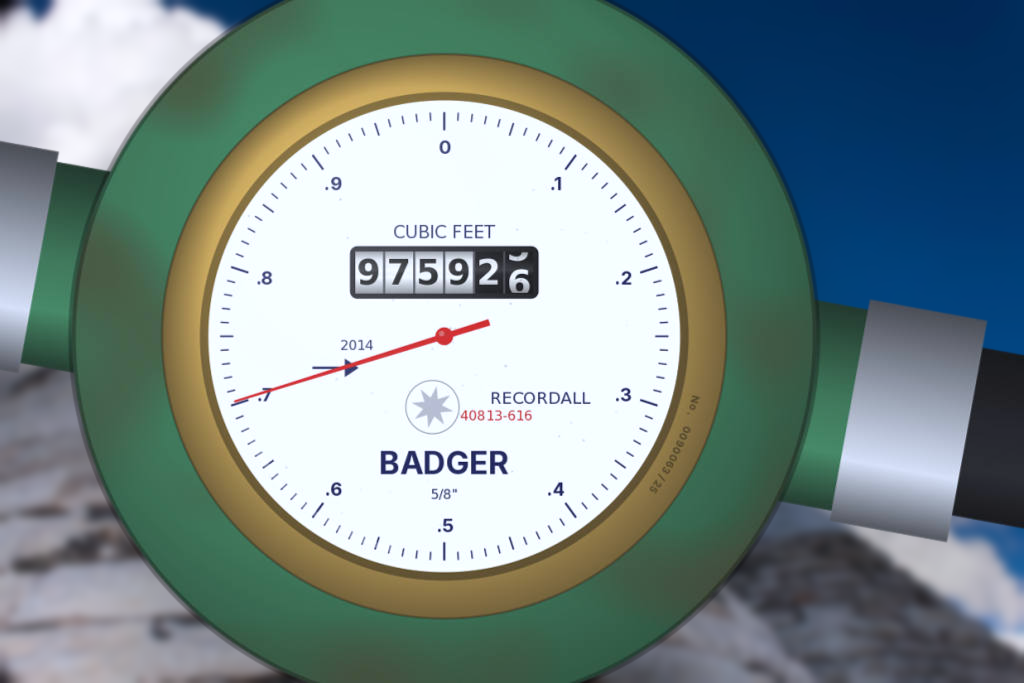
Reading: ft³ 975925.70
